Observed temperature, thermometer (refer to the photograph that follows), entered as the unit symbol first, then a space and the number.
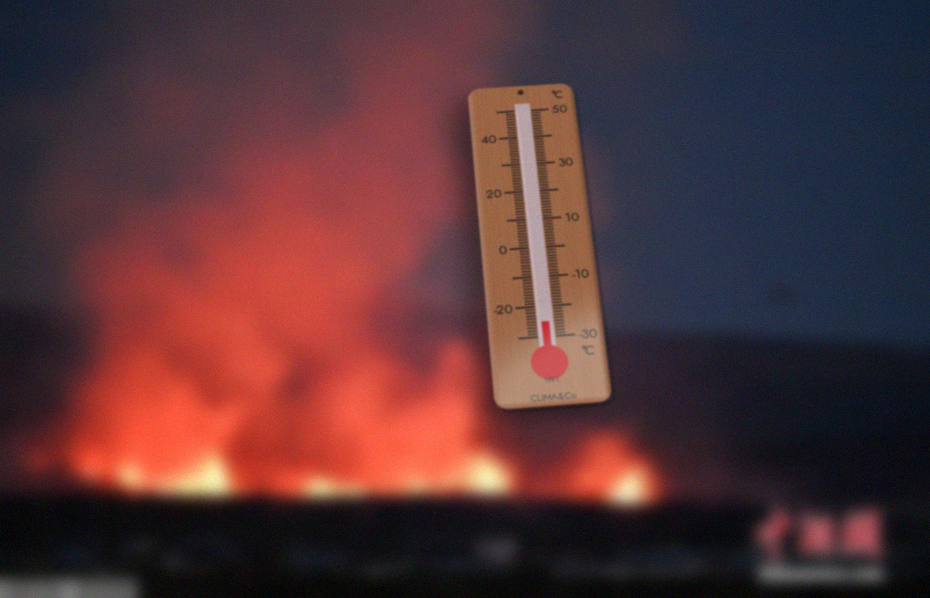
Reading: °C -25
